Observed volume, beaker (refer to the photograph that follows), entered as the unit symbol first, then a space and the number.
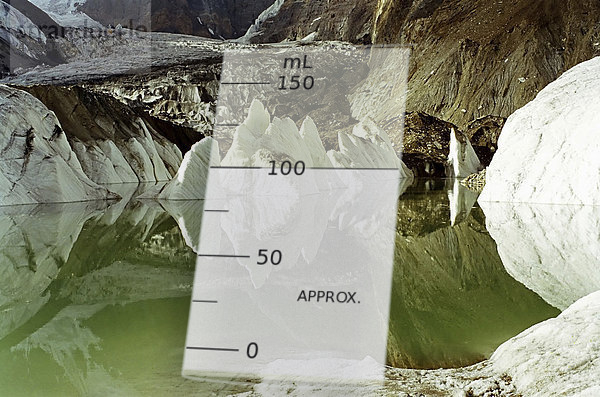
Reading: mL 100
